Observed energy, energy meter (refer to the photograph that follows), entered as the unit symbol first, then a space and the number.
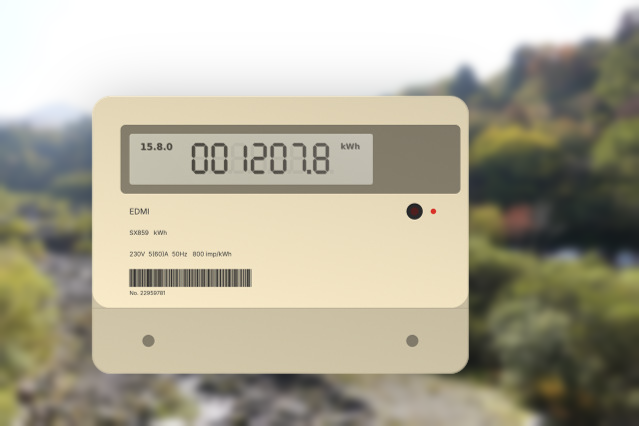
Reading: kWh 1207.8
